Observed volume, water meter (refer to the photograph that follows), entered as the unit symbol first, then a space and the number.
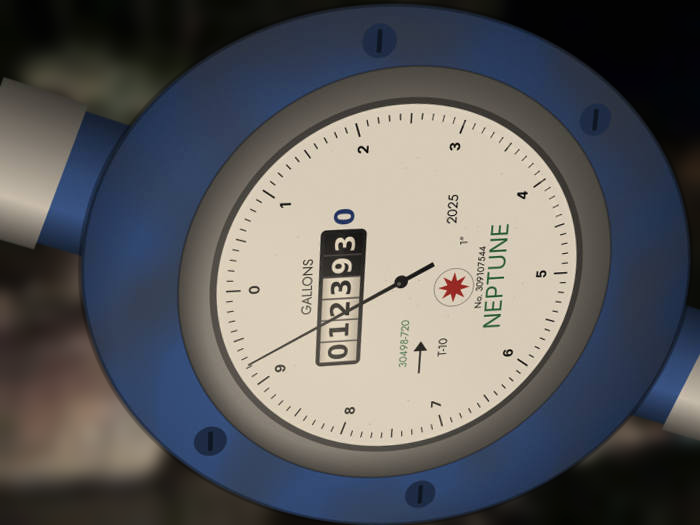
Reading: gal 123929.2
